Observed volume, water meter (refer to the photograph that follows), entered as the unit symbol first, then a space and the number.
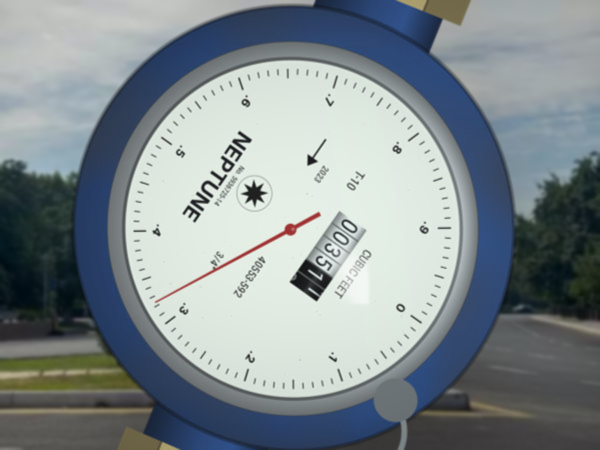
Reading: ft³ 3511.32
